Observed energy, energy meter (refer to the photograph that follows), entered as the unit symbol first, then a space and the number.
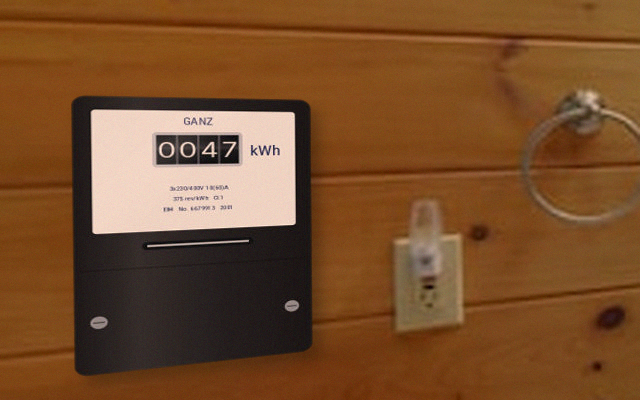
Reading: kWh 47
